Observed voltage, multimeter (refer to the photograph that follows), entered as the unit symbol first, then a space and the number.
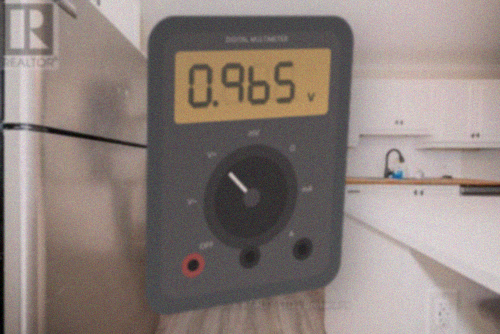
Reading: V 0.965
